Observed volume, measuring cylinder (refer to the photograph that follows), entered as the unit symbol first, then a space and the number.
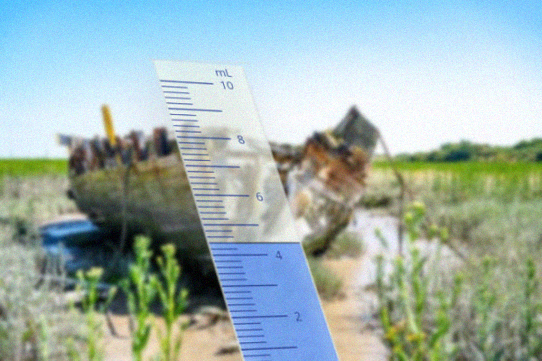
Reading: mL 4.4
